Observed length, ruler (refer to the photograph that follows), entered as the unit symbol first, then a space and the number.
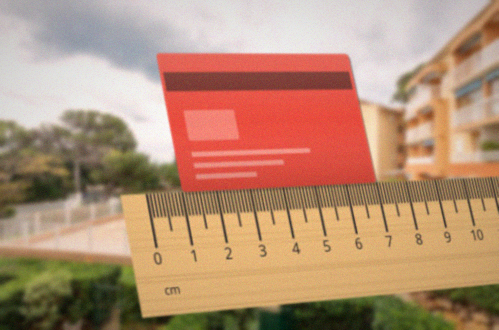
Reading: cm 6
